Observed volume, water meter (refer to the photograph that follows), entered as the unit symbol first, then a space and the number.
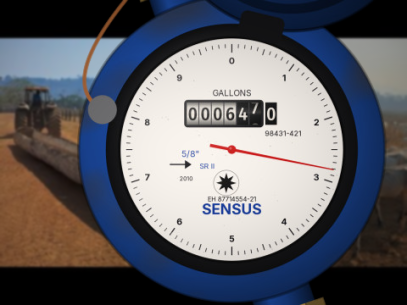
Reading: gal 6472.8
